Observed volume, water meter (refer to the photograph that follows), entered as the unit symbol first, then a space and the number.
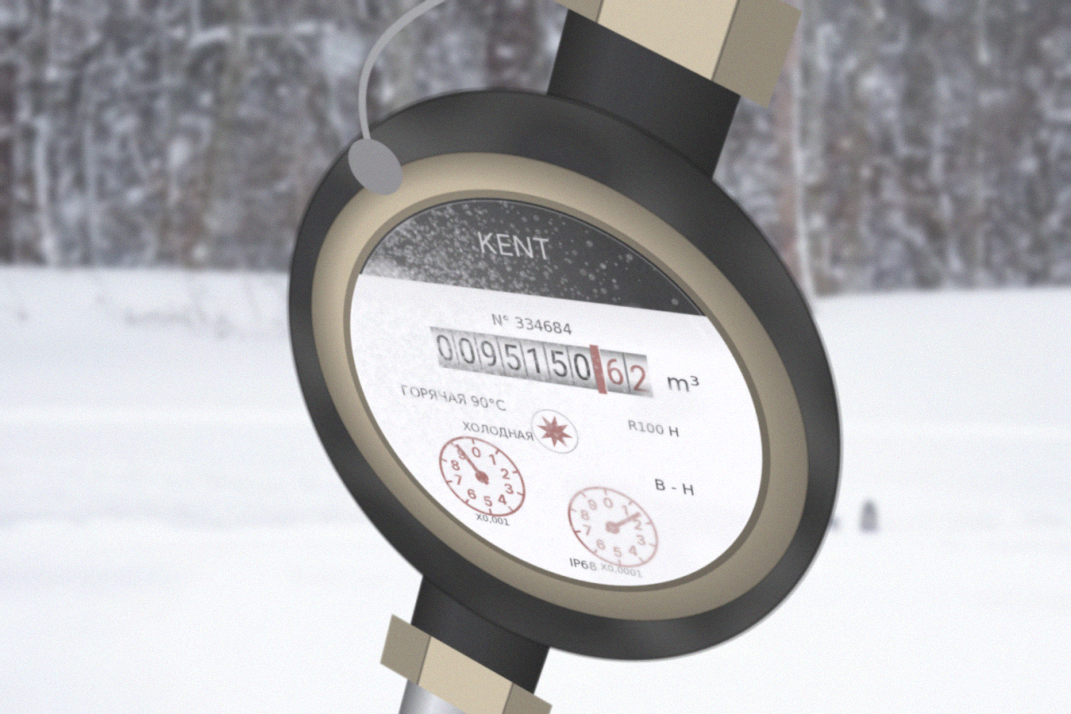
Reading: m³ 95150.6191
